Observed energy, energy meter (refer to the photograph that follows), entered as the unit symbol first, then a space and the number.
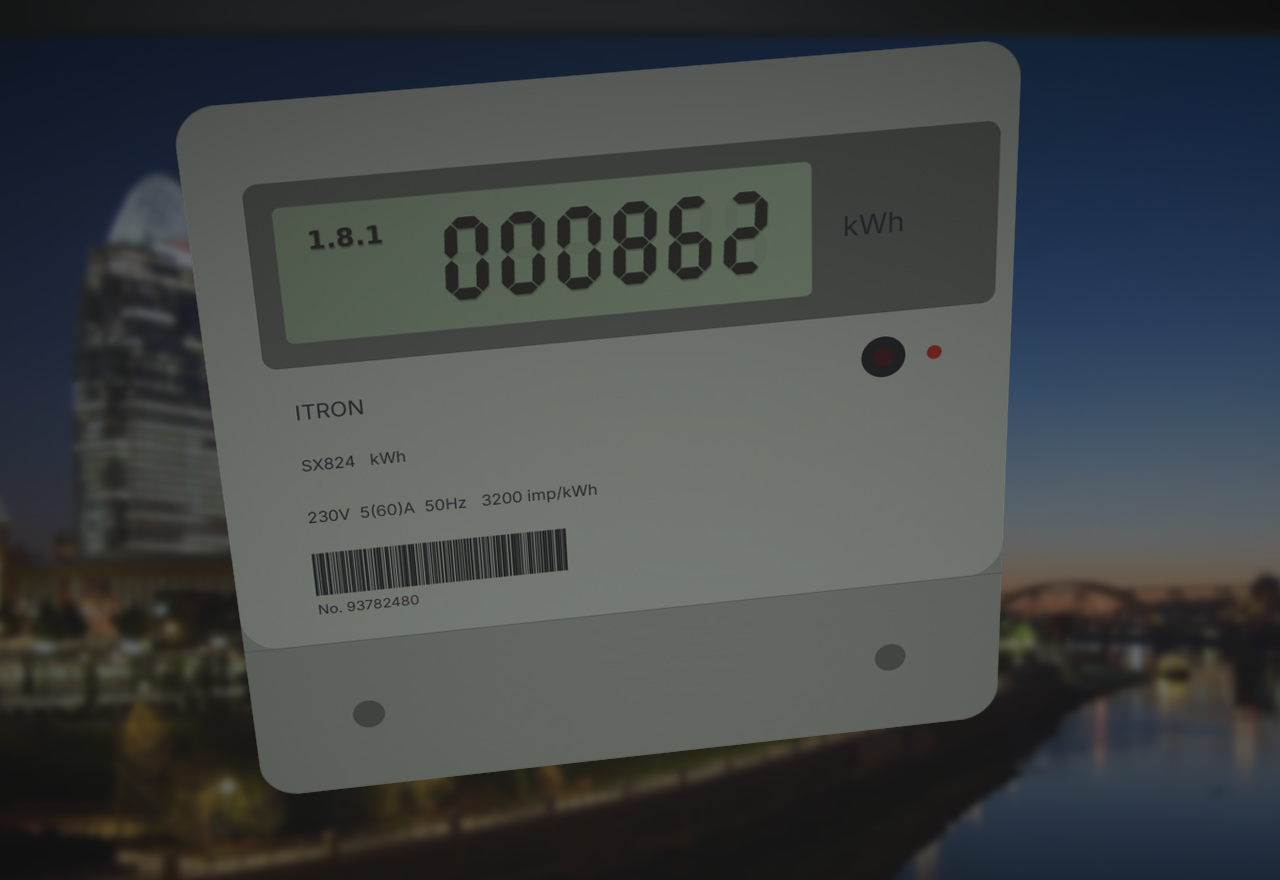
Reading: kWh 862
